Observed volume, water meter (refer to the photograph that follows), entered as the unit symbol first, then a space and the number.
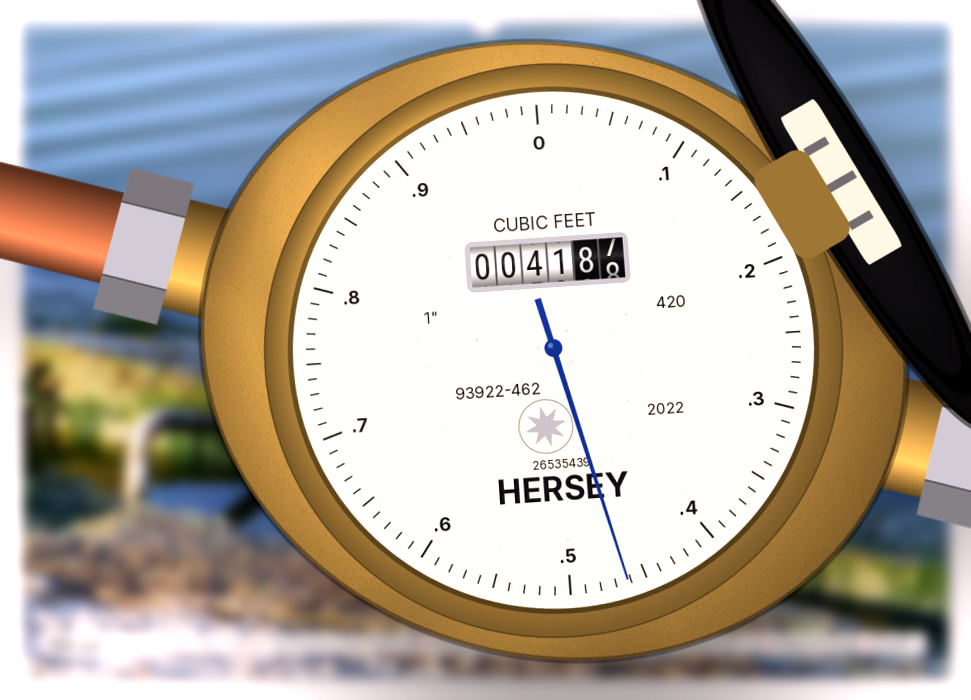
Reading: ft³ 4187.46
